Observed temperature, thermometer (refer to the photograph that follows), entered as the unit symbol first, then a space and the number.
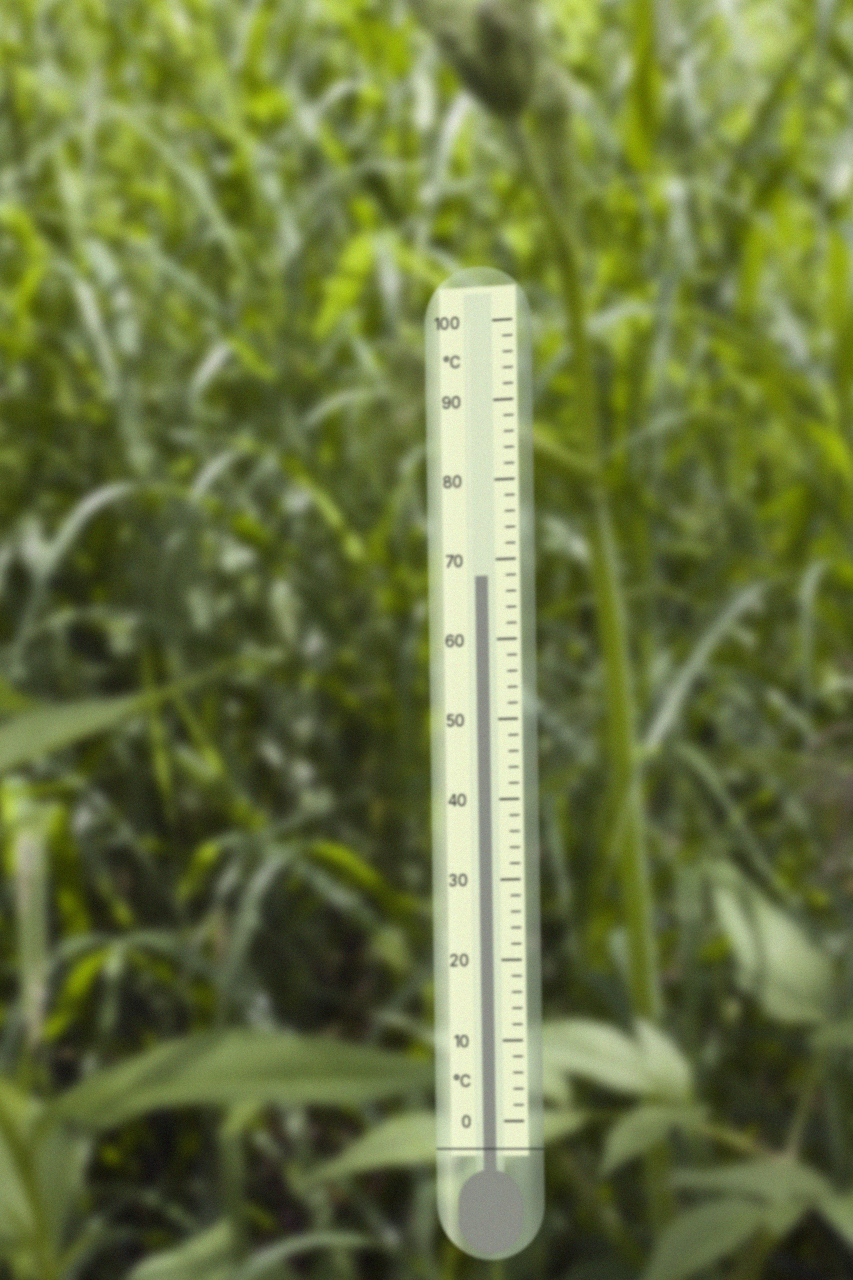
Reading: °C 68
